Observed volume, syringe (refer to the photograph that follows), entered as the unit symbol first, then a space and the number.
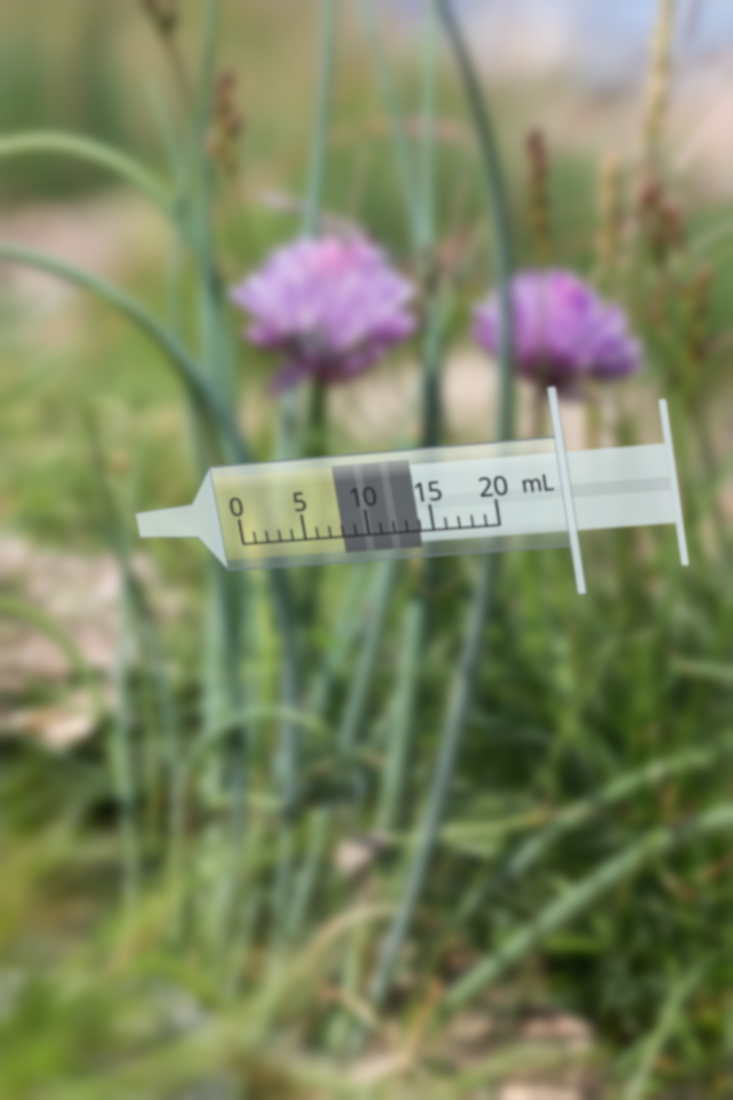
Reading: mL 8
